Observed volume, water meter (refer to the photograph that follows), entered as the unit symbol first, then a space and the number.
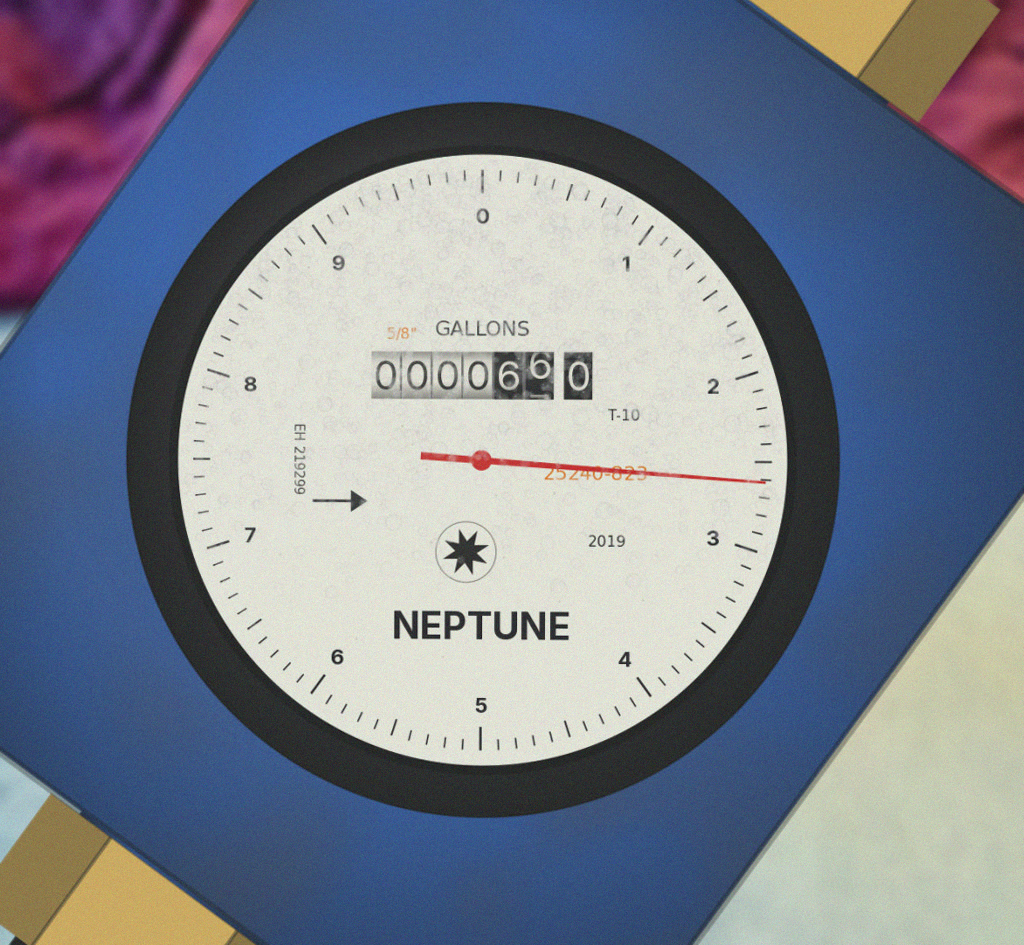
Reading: gal 662.6
